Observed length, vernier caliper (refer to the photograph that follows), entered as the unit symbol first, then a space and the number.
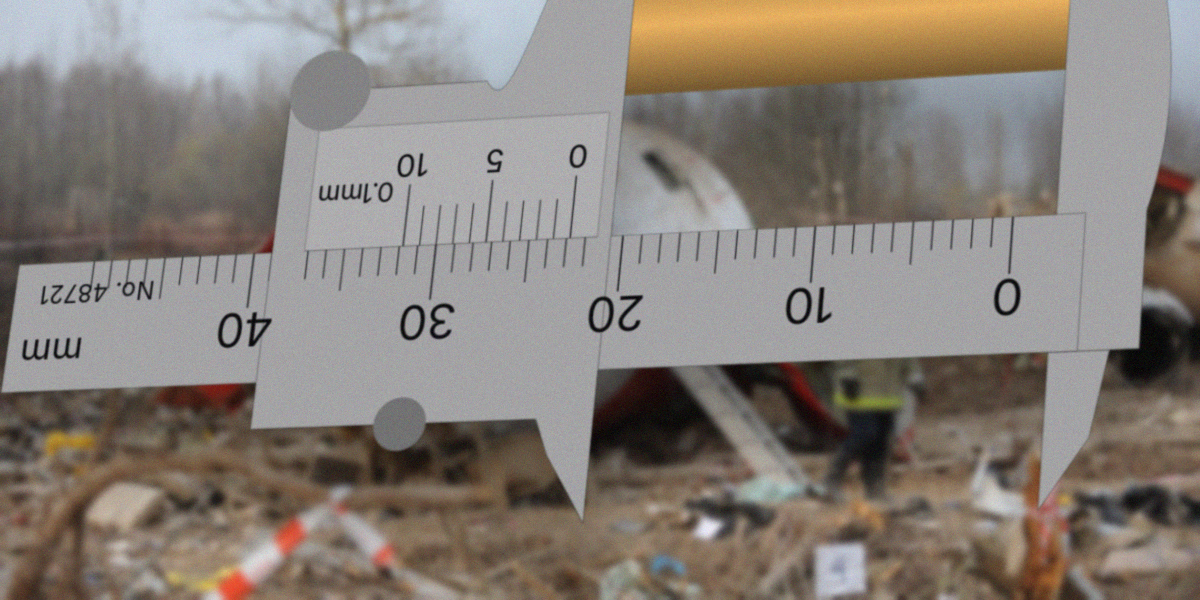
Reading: mm 22.8
